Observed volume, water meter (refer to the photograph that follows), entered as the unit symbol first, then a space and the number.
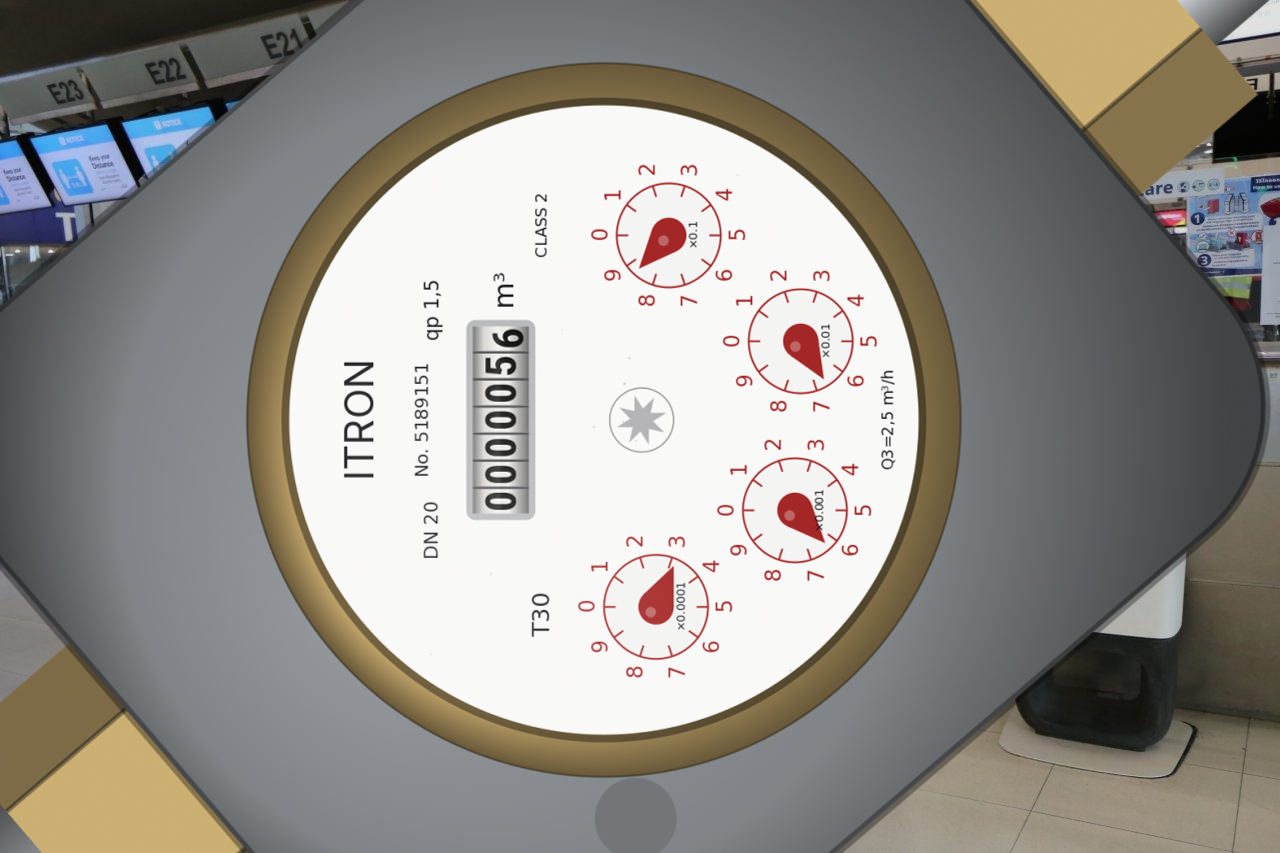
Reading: m³ 55.8663
